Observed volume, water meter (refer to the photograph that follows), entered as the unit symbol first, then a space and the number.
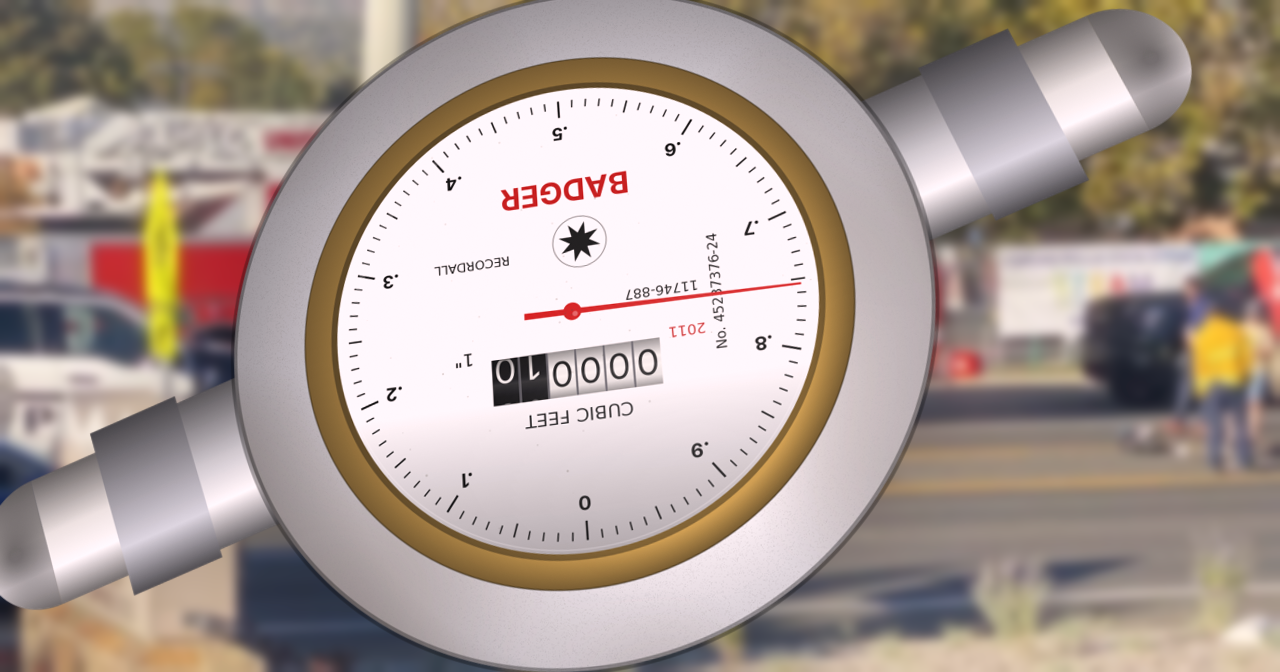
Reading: ft³ 9.75
